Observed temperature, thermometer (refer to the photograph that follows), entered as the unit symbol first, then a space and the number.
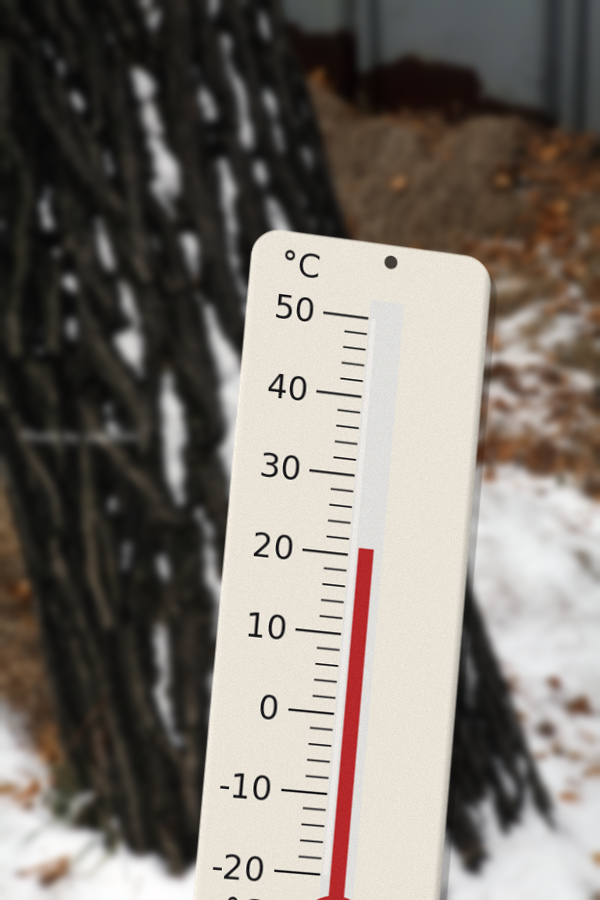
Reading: °C 21
